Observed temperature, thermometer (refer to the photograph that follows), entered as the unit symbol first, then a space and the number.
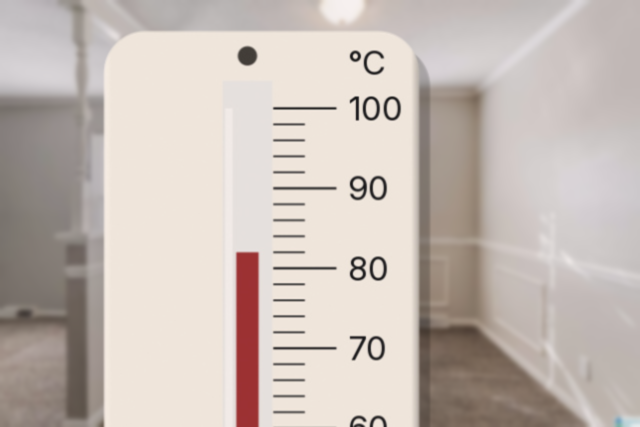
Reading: °C 82
